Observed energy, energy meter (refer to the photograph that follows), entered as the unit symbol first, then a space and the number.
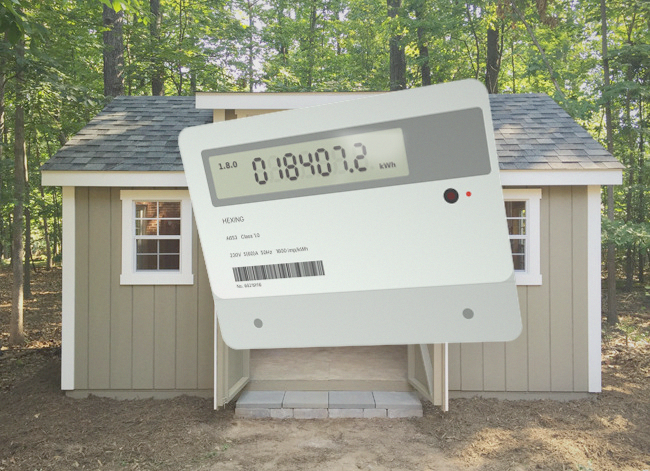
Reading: kWh 18407.2
